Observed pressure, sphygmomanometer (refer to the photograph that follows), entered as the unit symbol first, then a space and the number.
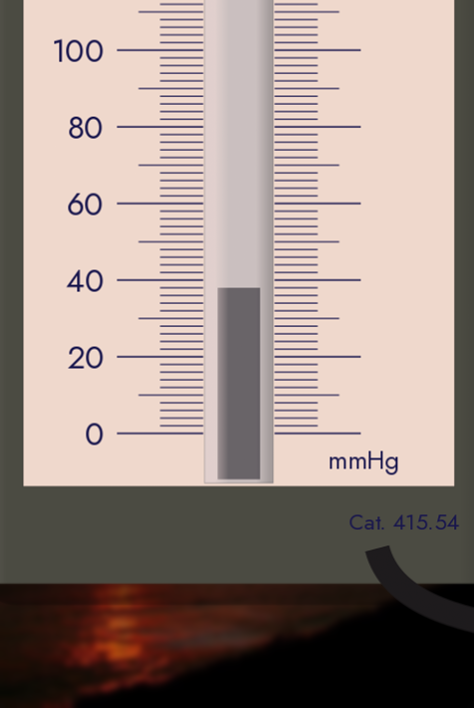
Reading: mmHg 38
